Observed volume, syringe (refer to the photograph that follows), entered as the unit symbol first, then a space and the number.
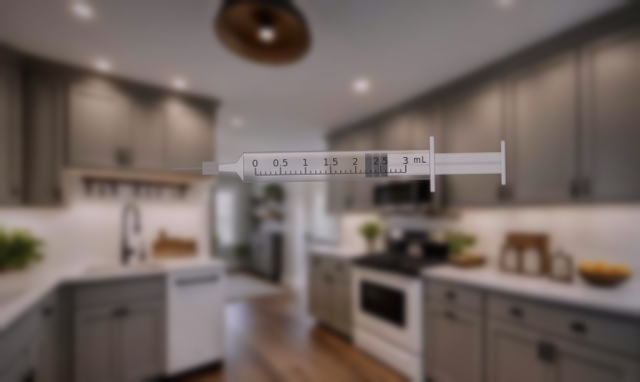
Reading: mL 2.2
